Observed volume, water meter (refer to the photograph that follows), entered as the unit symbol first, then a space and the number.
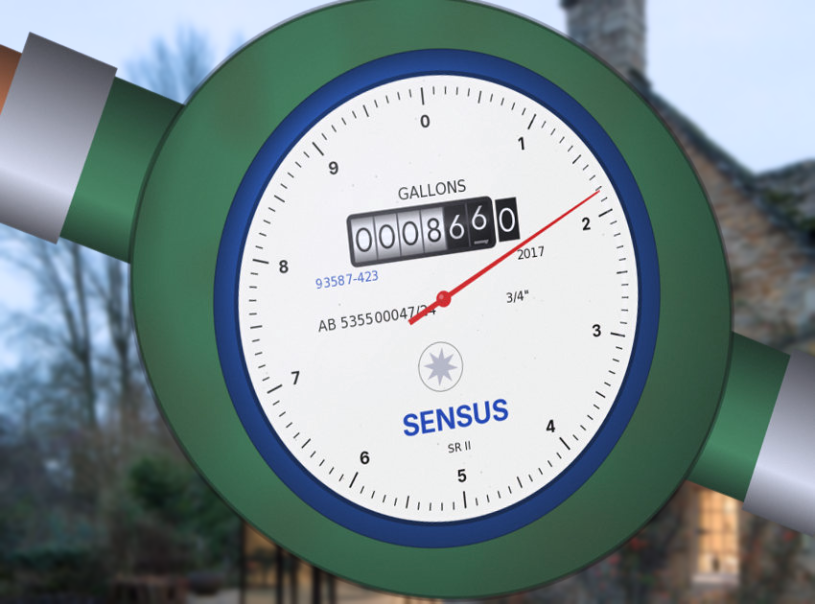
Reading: gal 8661.8
